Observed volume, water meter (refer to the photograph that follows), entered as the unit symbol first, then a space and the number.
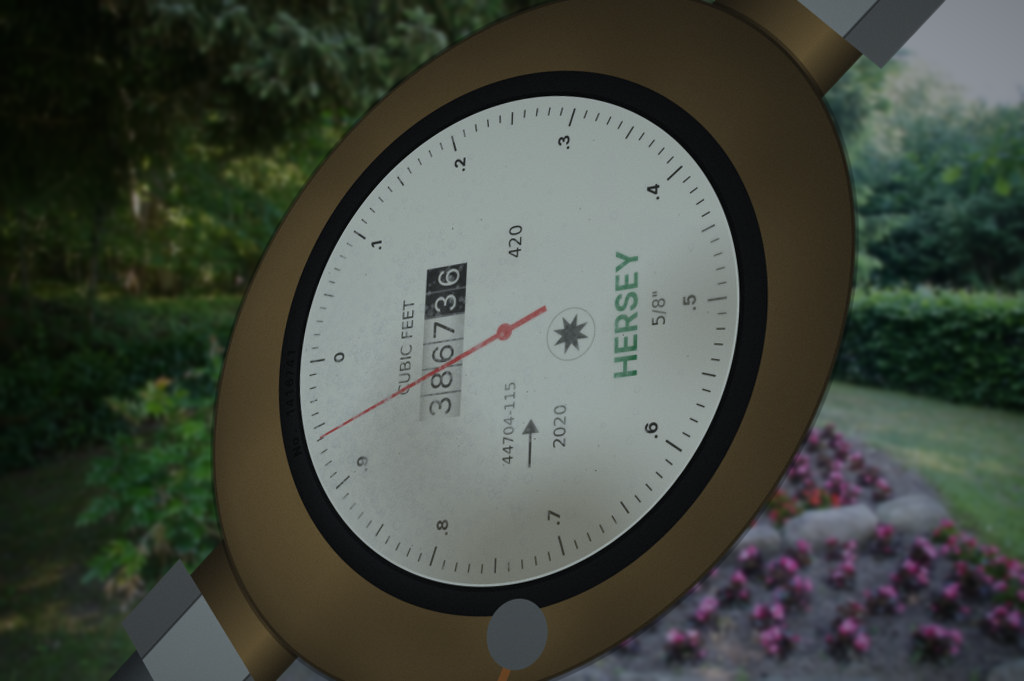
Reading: ft³ 386735.94
